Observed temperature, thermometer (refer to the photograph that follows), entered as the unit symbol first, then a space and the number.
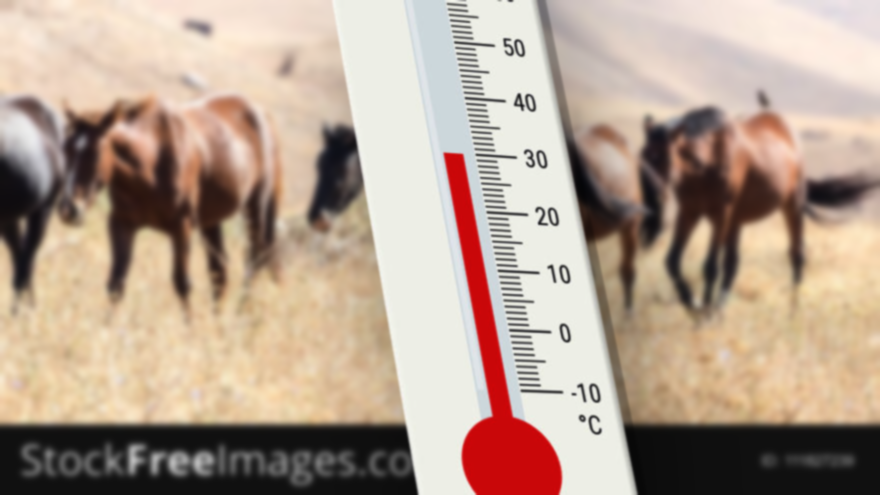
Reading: °C 30
